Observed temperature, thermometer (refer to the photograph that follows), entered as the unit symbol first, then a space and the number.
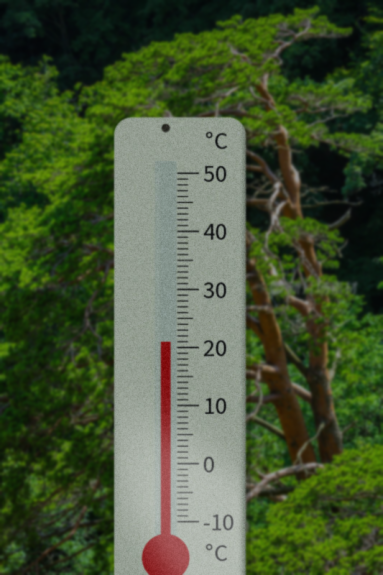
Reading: °C 21
